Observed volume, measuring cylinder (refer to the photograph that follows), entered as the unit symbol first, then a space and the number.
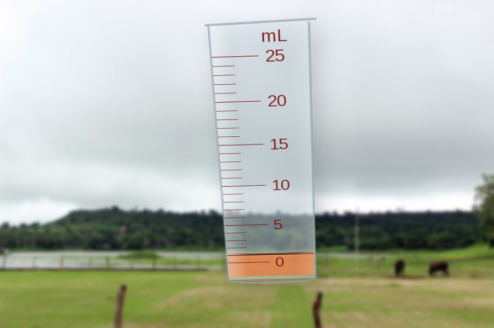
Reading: mL 1
